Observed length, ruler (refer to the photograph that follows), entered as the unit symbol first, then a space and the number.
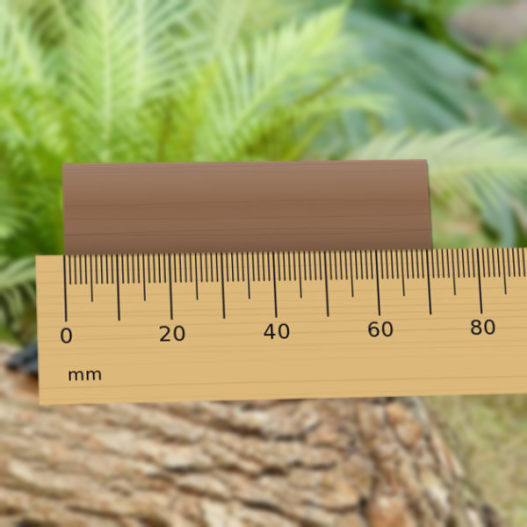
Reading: mm 71
